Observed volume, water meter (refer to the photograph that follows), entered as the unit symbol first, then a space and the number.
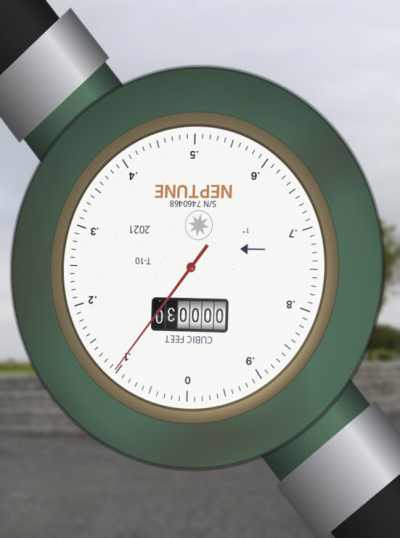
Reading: ft³ 30.10
